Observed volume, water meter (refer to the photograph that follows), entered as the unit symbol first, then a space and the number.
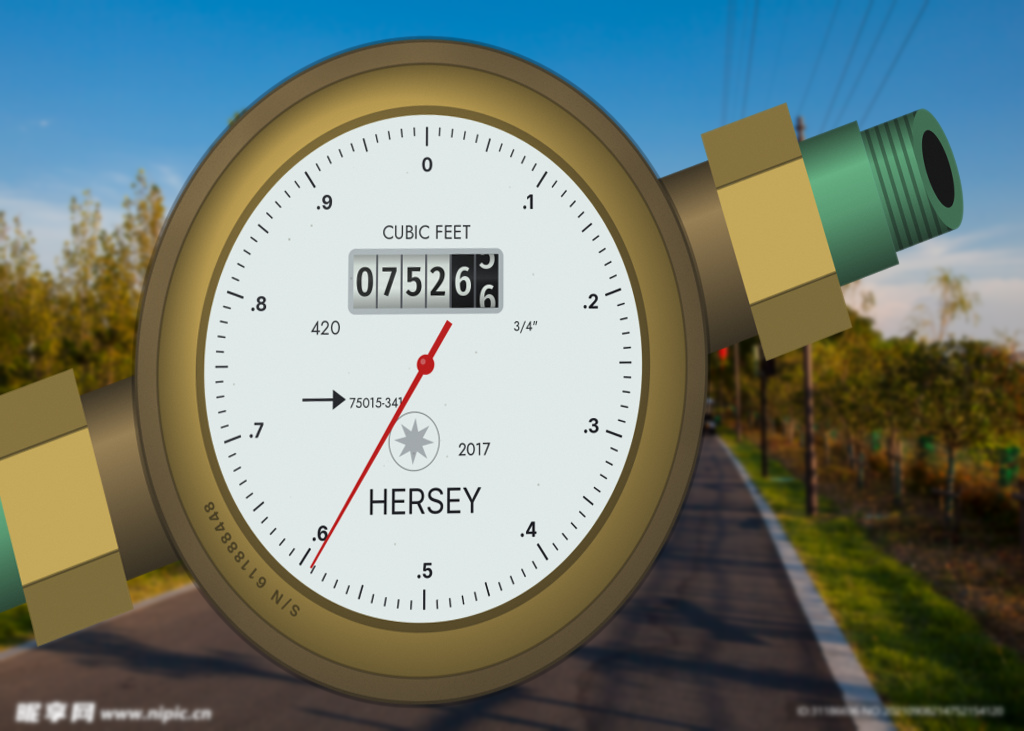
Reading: ft³ 75265.59
